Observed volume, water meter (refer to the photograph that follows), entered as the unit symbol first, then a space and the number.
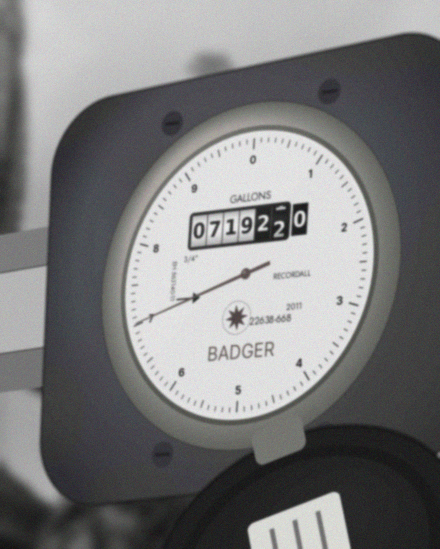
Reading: gal 719217.0
